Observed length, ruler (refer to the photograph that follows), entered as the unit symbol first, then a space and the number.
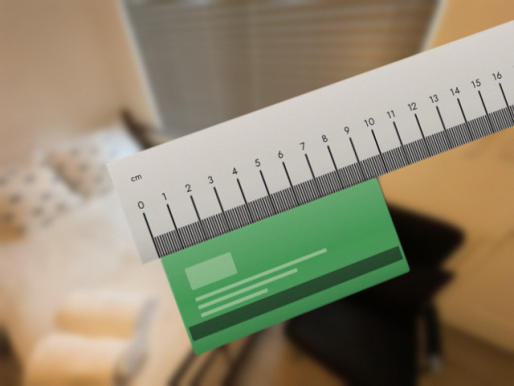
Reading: cm 9.5
